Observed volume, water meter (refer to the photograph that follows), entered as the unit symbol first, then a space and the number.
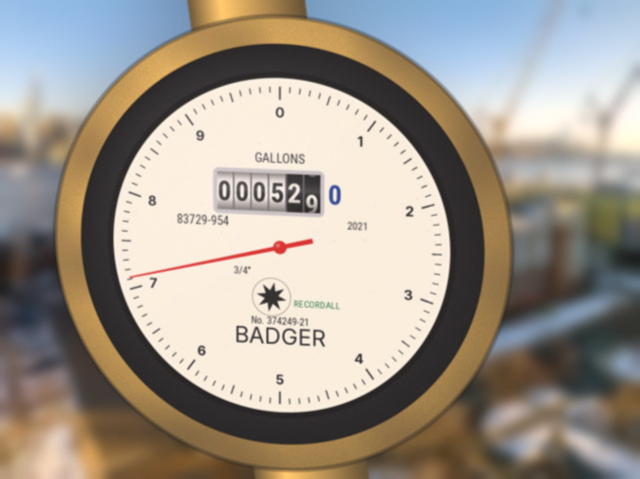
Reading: gal 5287.1
